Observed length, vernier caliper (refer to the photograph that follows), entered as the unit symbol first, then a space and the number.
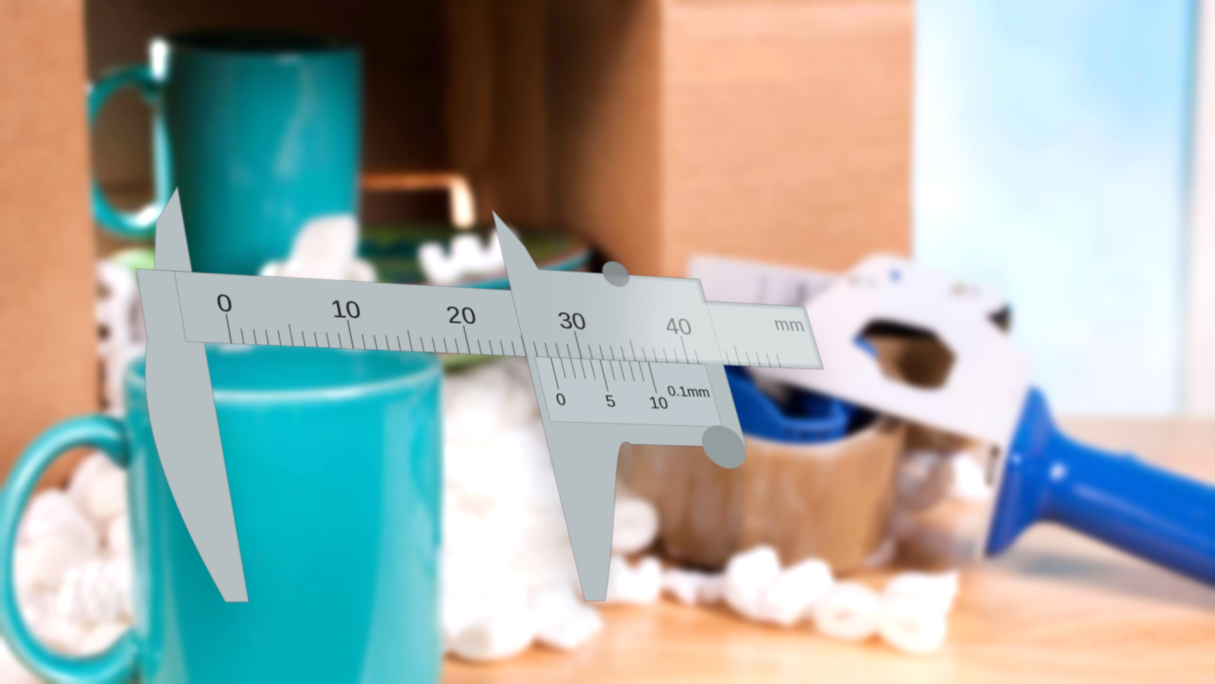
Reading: mm 27.2
